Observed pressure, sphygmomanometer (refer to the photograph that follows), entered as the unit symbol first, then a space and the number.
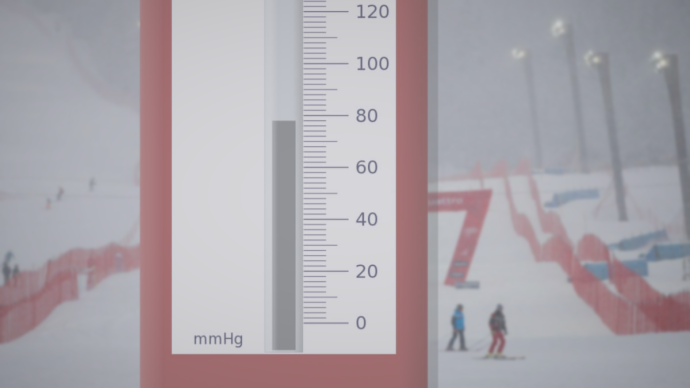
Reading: mmHg 78
